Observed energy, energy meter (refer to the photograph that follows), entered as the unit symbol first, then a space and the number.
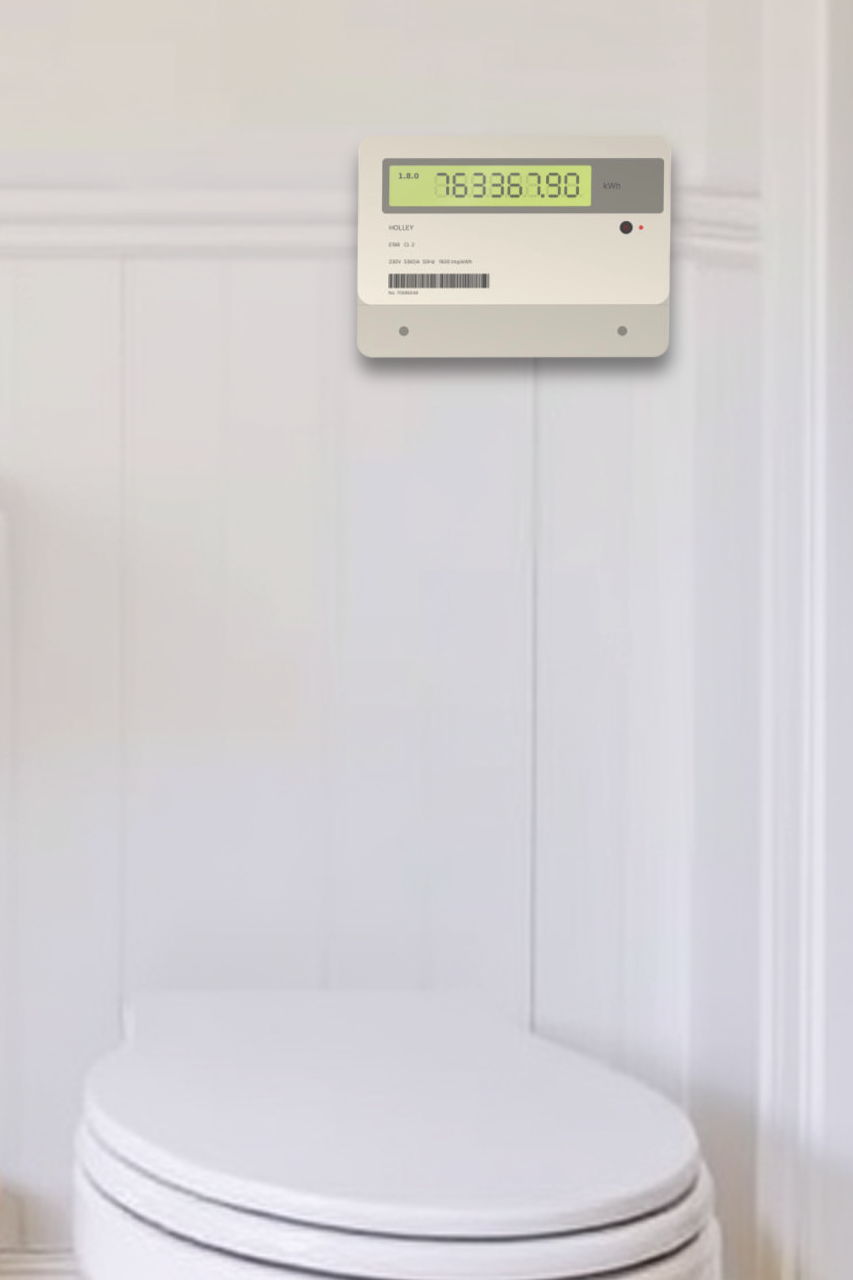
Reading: kWh 763367.90
